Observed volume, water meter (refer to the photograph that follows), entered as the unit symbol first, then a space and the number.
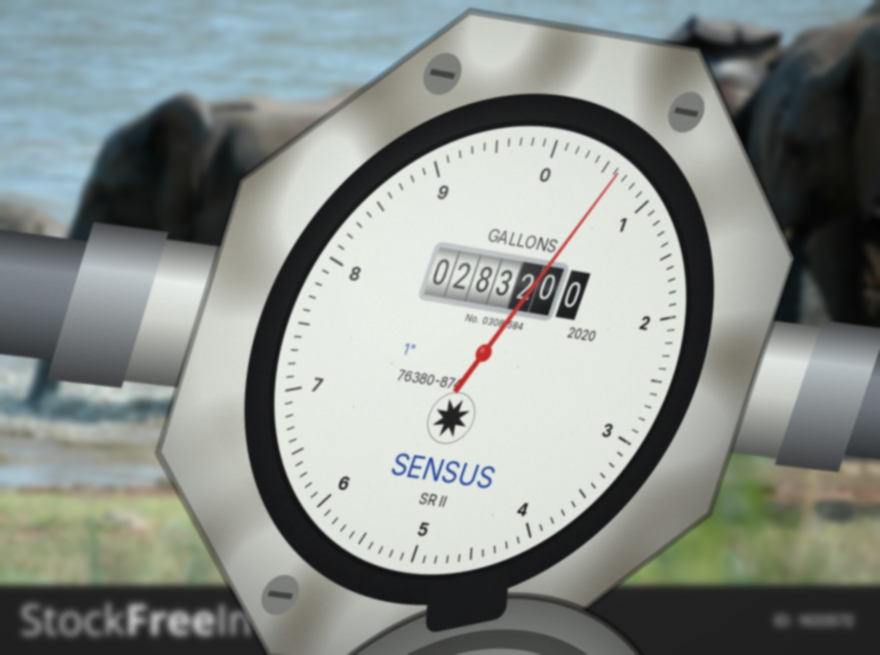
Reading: gal 283200.6
